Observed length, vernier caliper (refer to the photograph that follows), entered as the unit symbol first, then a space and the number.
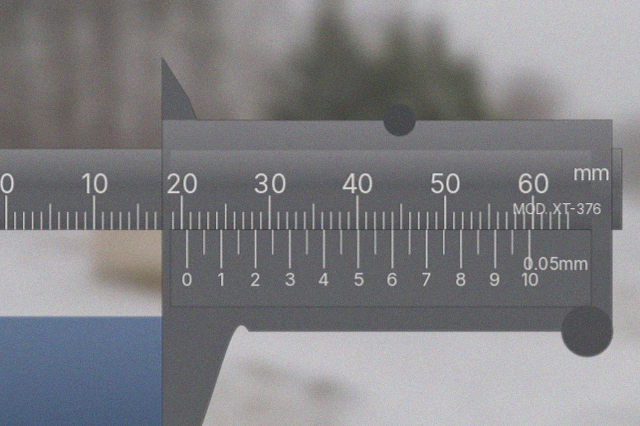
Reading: mm 20.6
